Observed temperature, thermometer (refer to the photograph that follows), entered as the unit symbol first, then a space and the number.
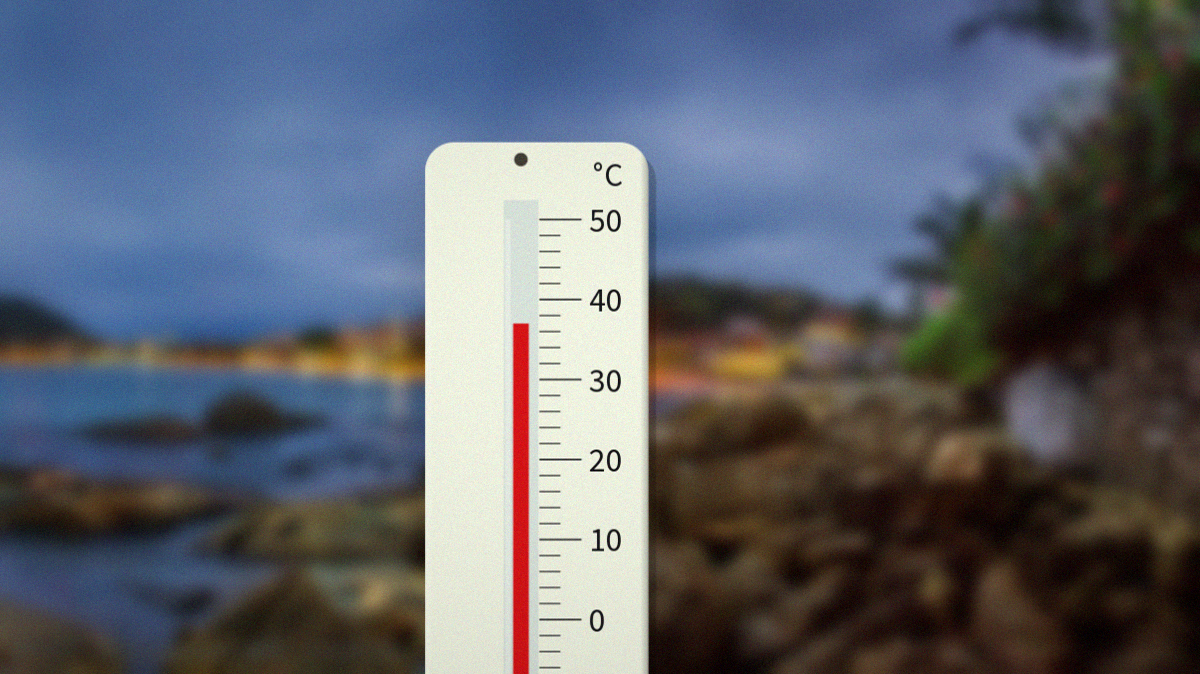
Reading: °C 37
